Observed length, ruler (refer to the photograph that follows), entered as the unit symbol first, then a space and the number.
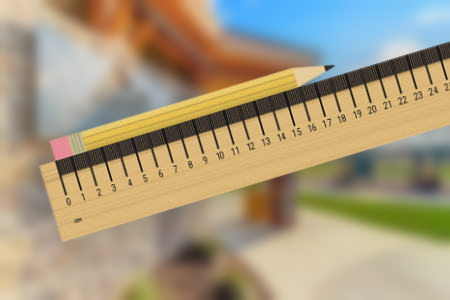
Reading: cm 18.5
